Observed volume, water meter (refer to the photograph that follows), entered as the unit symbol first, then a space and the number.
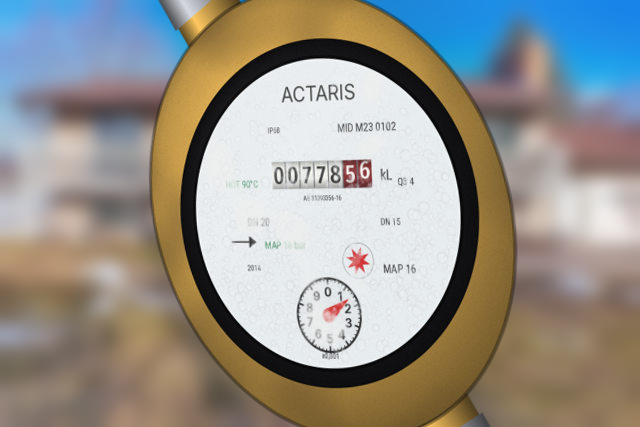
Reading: kL 778.561
